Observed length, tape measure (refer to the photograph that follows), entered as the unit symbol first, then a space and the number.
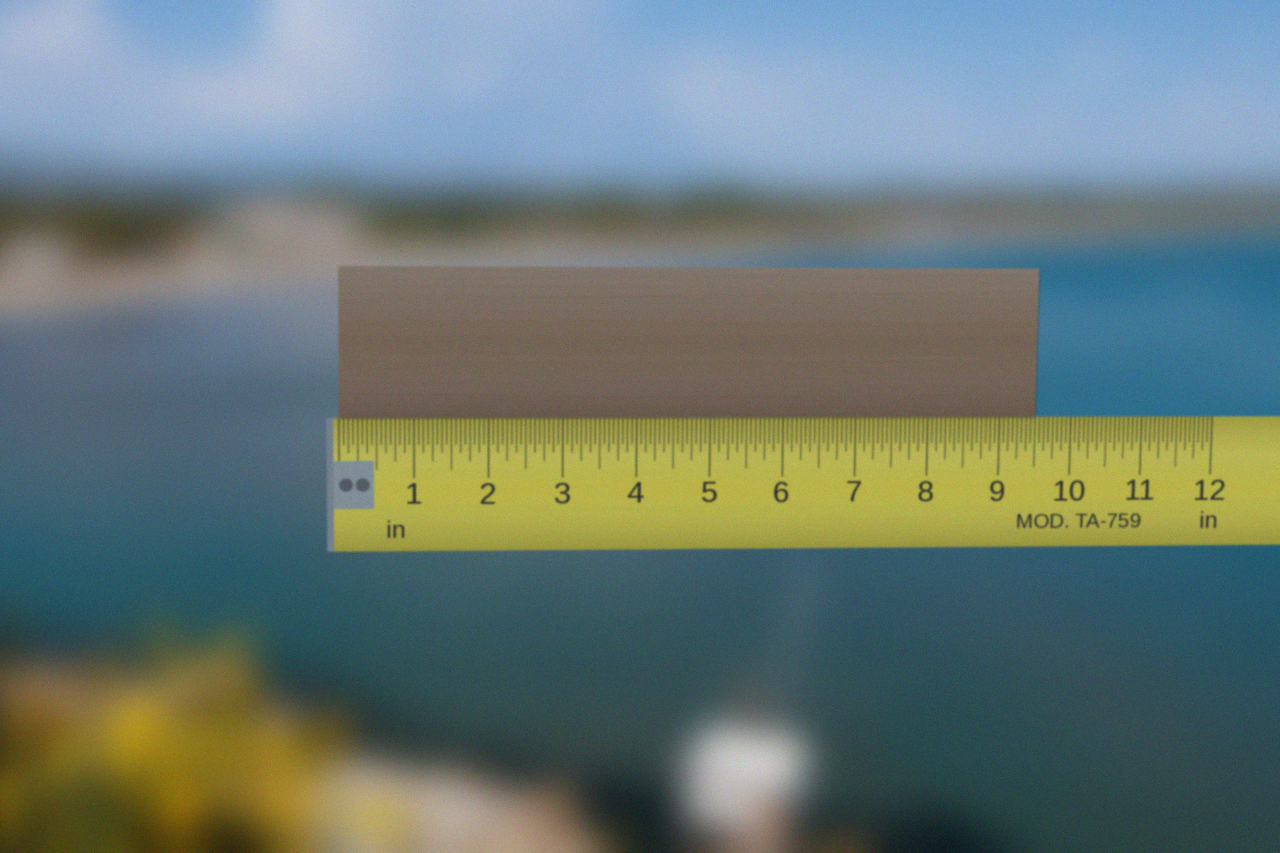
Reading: in 9.5
